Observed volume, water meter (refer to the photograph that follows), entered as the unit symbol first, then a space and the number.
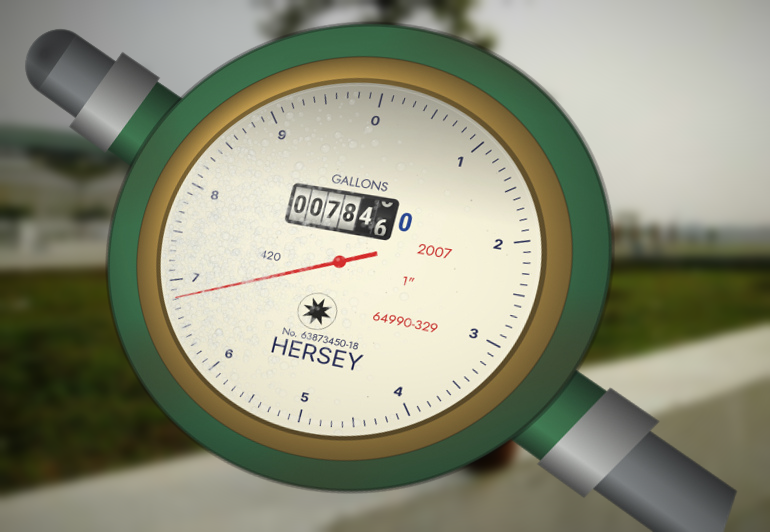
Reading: gal 78456.8
